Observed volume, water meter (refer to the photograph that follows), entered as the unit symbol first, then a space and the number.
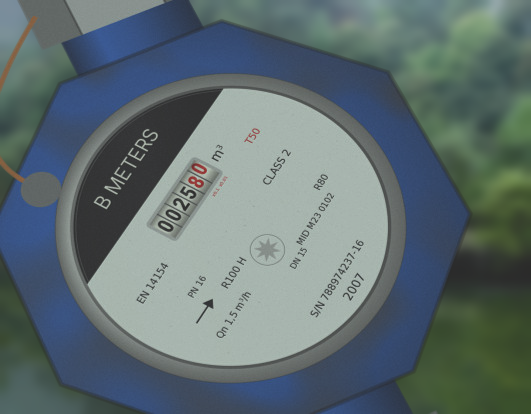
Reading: m³ 25.80
